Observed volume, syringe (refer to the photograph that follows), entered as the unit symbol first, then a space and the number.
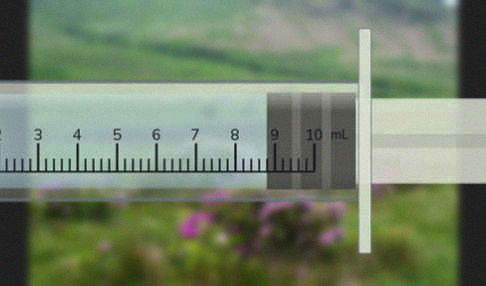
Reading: mL 8.8
